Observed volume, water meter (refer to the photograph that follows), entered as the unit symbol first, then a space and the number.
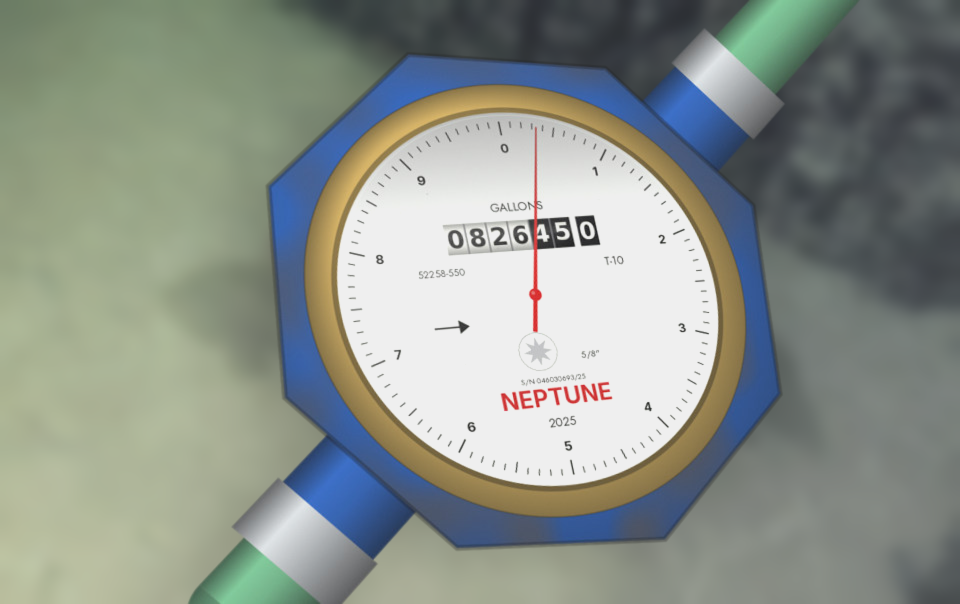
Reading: gal 826450.3
